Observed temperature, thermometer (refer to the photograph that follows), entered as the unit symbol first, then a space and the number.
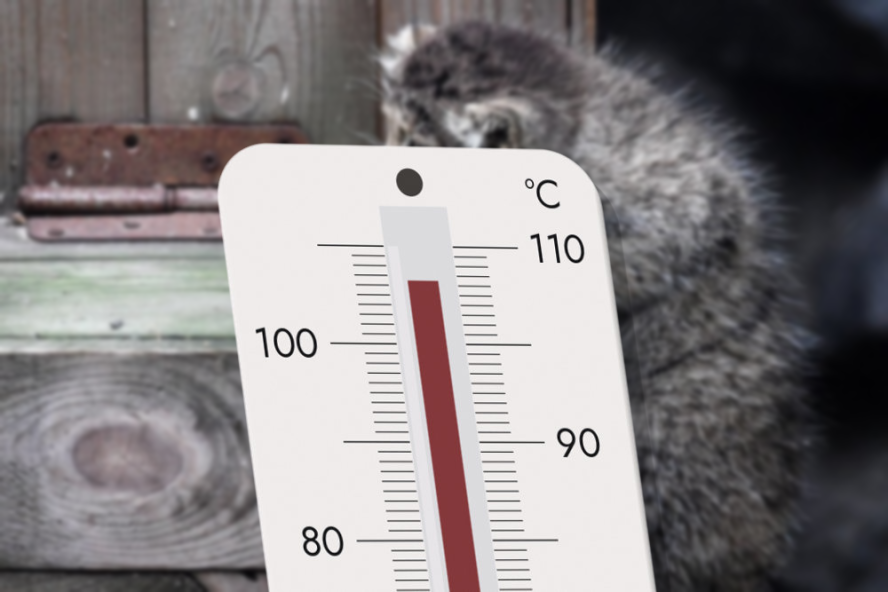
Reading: °C 106.5
